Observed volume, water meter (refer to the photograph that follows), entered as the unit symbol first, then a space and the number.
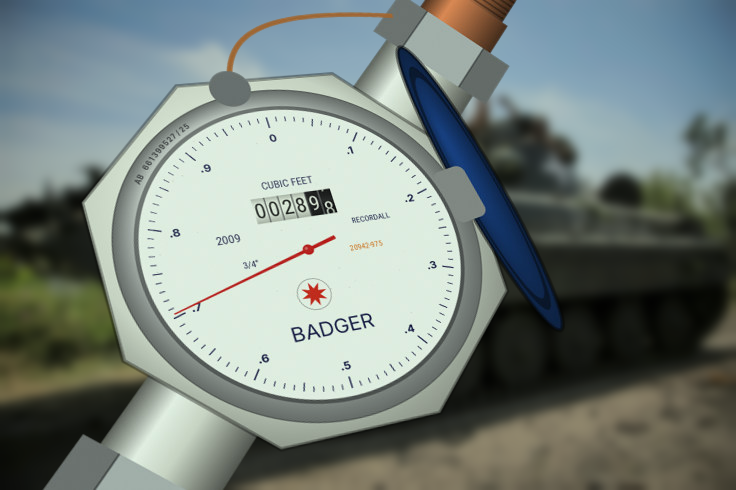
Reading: ft³ 2897.70
